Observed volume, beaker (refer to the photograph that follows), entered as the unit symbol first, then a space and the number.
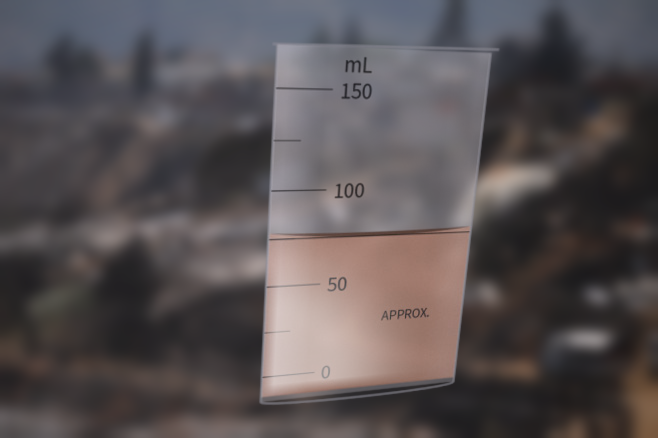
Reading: mL 75
